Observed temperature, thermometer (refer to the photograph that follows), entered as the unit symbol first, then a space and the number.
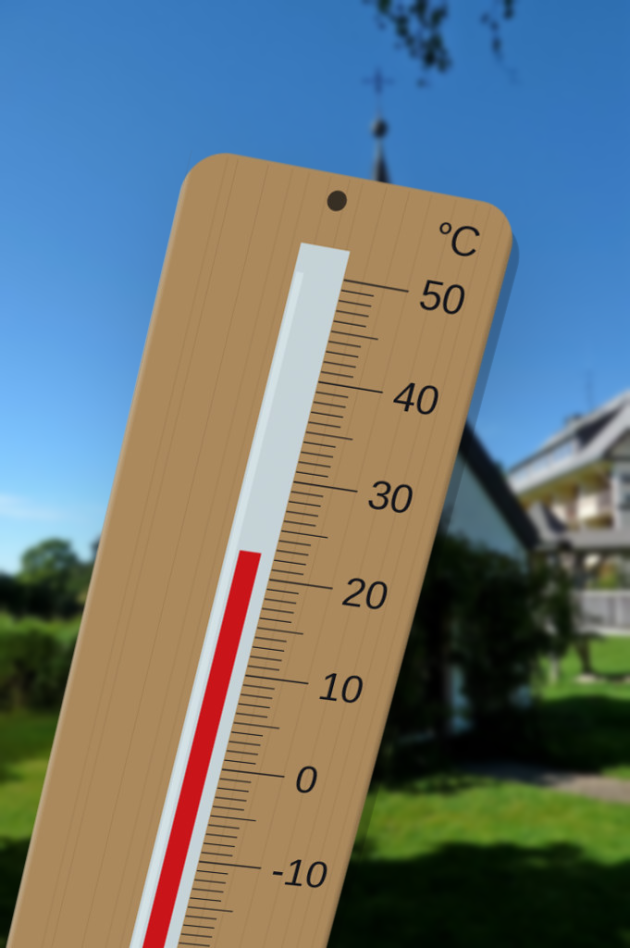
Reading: °C 22.5
